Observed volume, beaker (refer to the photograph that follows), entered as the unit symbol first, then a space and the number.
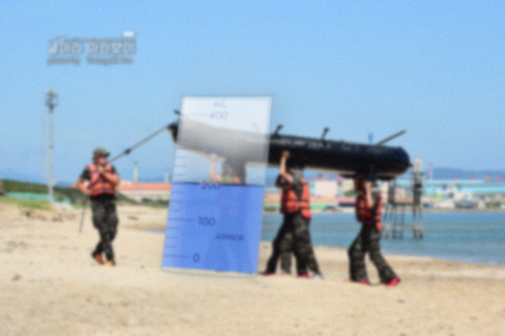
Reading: mL 200
